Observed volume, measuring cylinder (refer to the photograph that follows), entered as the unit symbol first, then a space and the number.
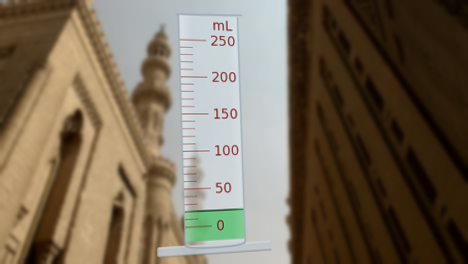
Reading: mL 20
